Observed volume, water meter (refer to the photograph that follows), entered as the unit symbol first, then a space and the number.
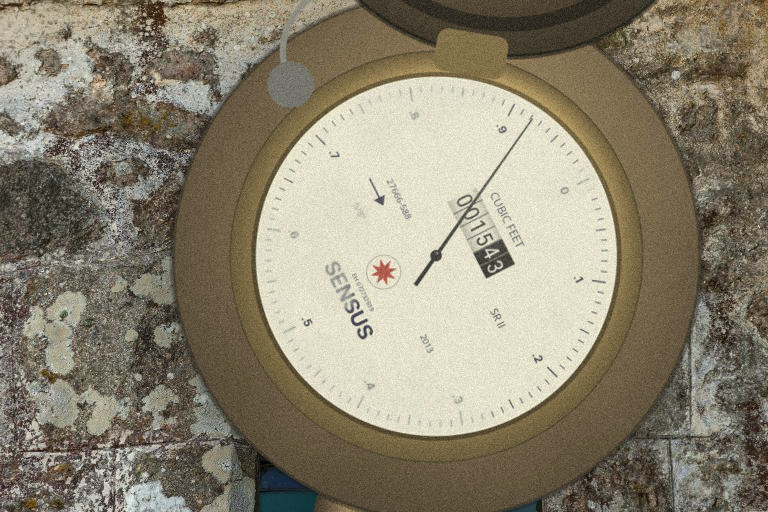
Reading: ft³ 1542.92
